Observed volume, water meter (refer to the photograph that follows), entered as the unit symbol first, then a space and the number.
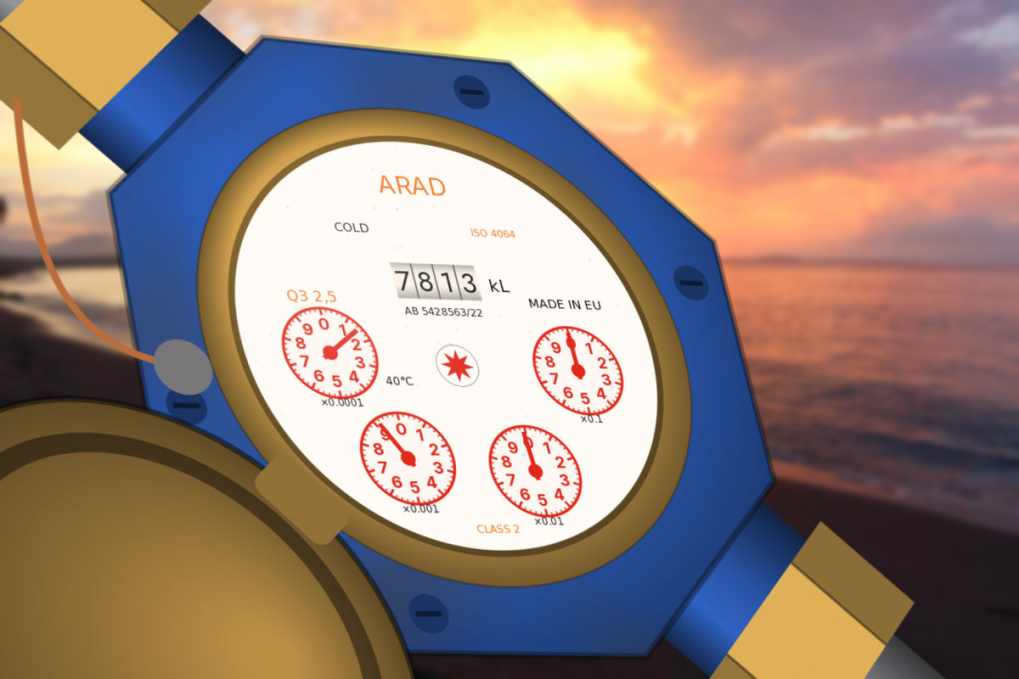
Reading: kL 7812.9991
